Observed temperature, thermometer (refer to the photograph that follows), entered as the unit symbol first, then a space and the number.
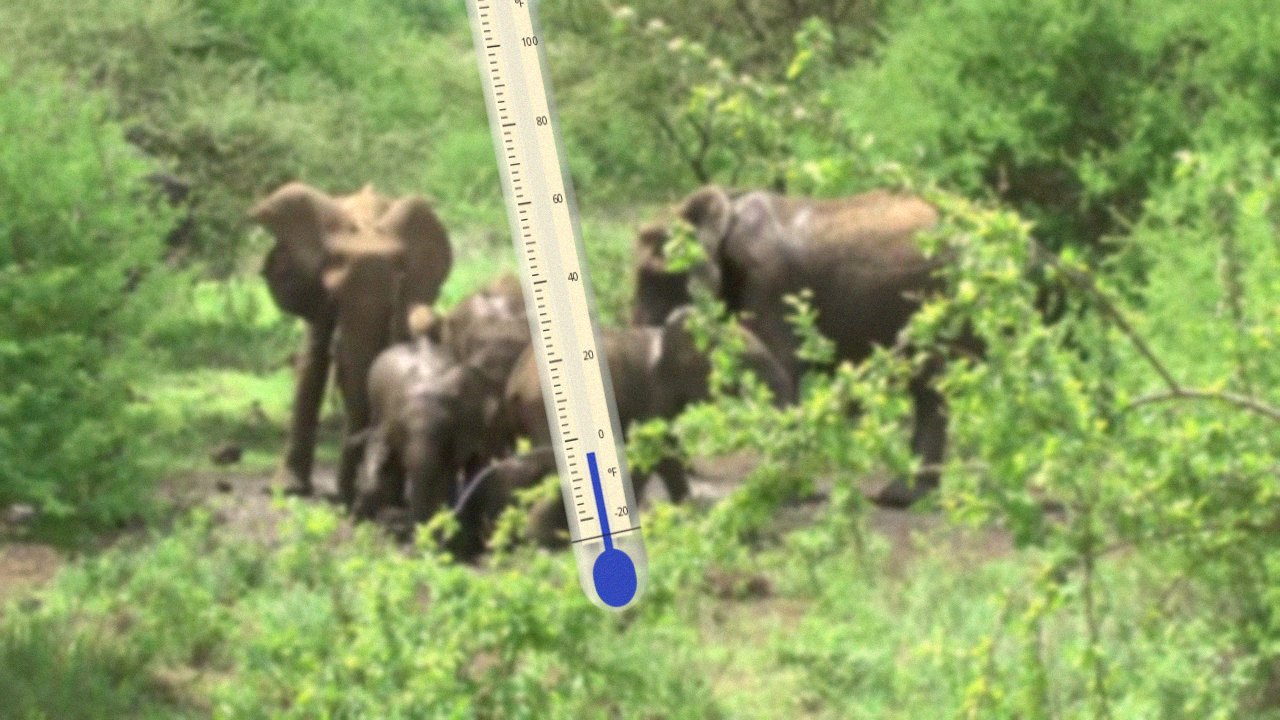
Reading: °F -4
